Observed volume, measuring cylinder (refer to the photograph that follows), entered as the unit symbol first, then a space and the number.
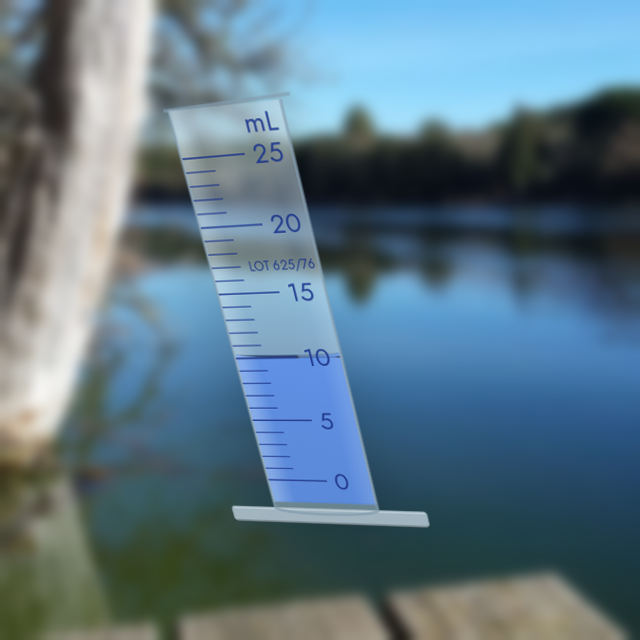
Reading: mL 10
